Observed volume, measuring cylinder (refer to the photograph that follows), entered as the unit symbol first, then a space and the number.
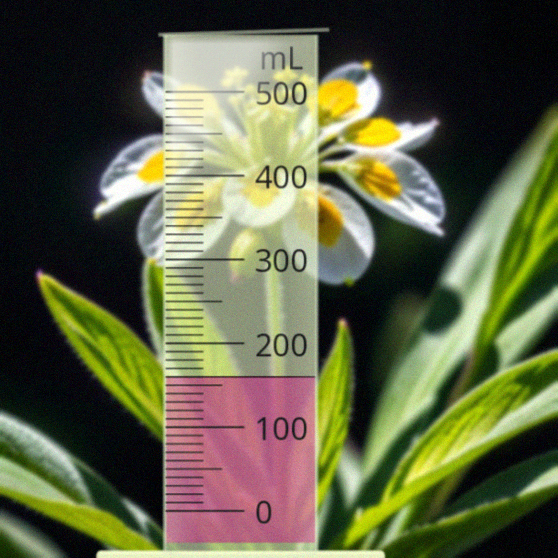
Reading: mL 160
